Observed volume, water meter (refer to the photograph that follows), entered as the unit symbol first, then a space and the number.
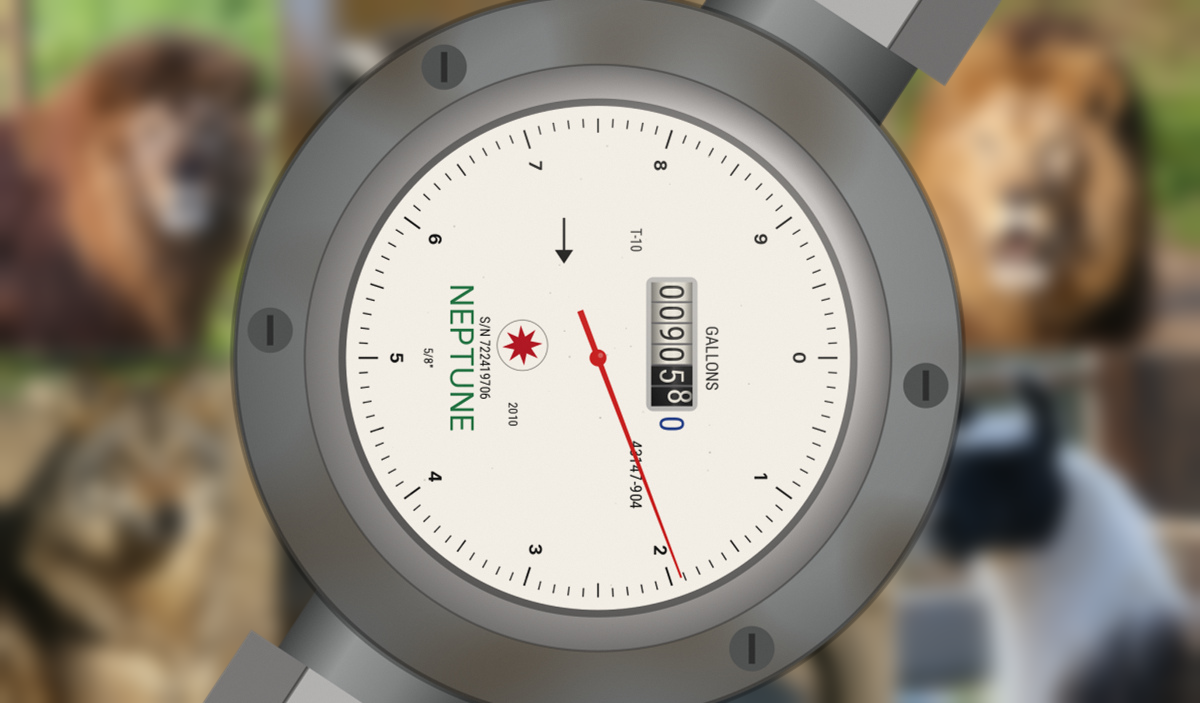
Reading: gal 90581.9
